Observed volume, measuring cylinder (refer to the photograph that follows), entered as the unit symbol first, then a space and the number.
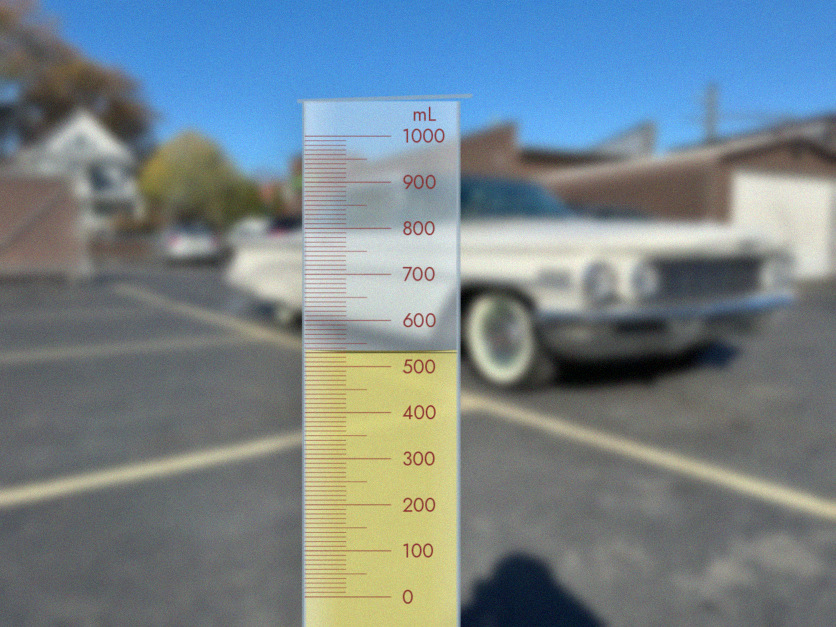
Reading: mL 530
